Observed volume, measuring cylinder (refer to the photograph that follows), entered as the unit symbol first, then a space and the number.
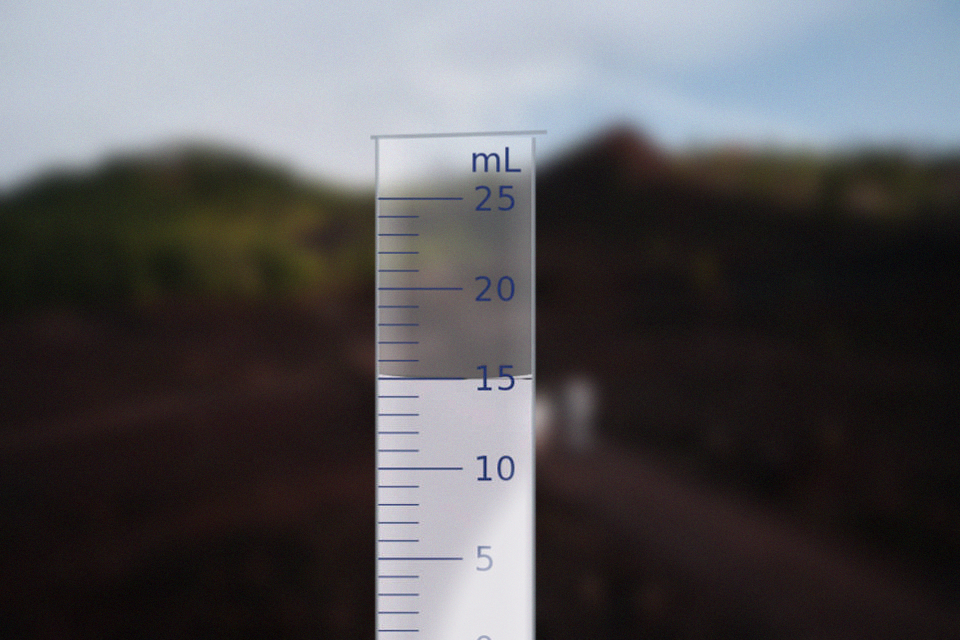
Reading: mL 15
